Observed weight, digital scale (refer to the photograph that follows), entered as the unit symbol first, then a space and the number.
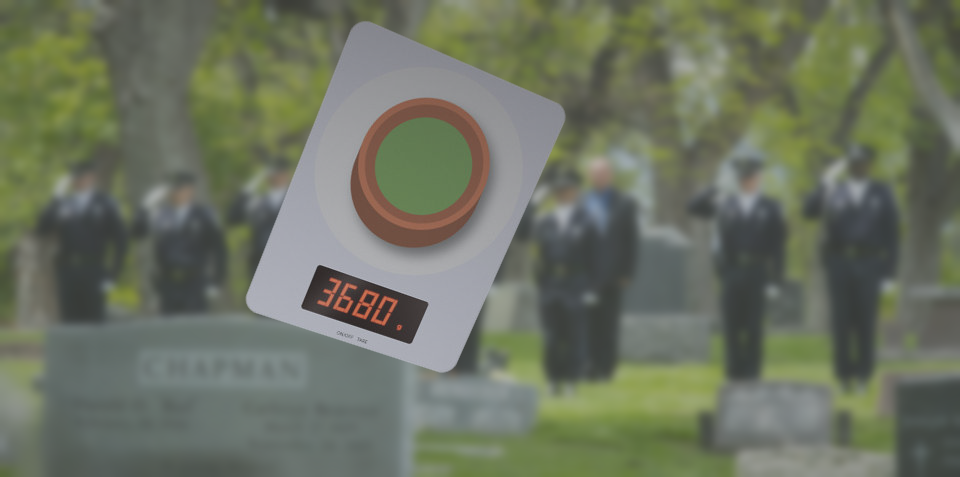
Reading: g 3680
